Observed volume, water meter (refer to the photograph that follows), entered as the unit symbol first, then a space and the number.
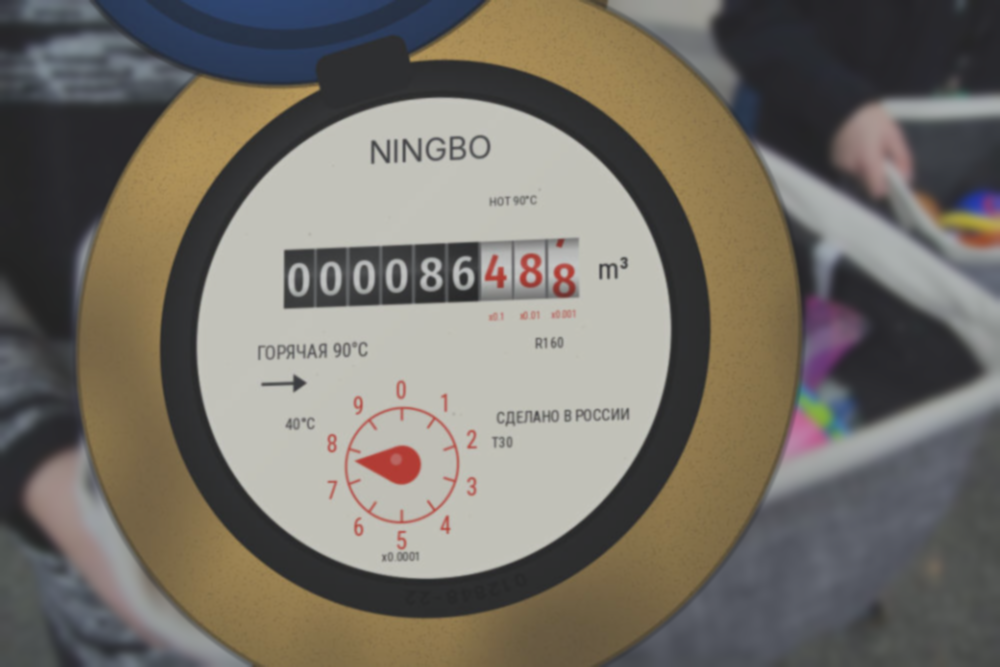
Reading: m³ 86.4877
